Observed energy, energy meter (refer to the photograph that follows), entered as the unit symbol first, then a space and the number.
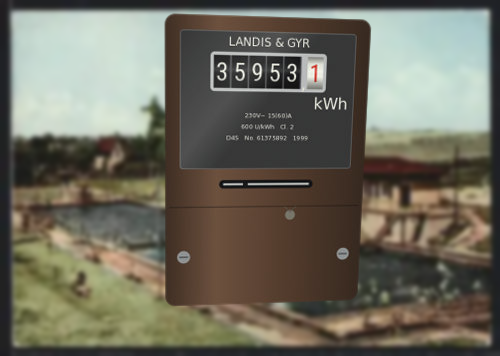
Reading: kWh 35953.1
